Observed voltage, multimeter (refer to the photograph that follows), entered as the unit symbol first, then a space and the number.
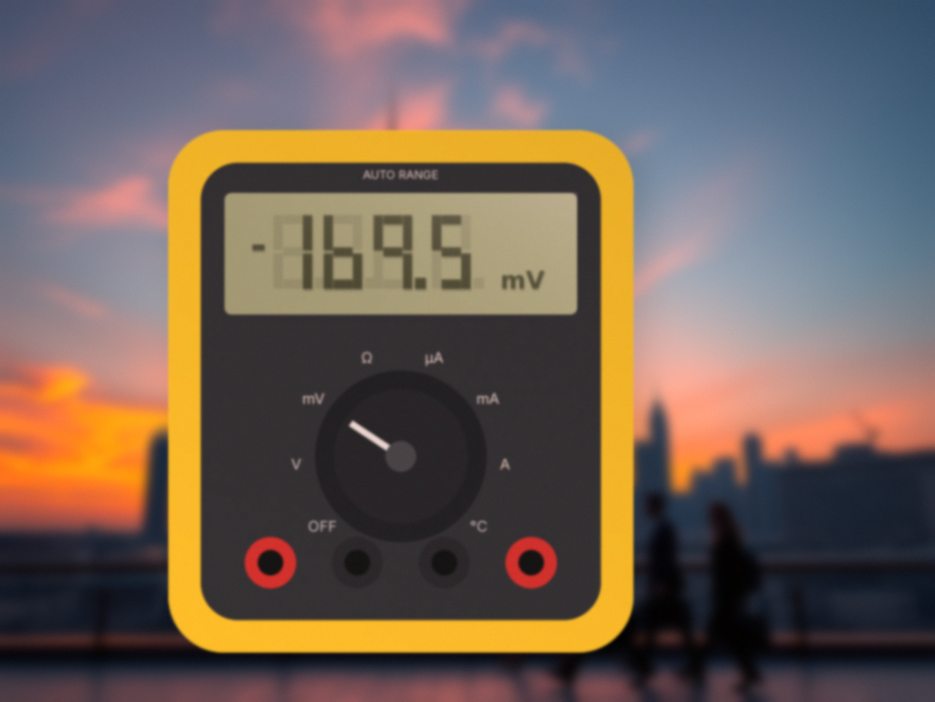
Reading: mV -169.5
